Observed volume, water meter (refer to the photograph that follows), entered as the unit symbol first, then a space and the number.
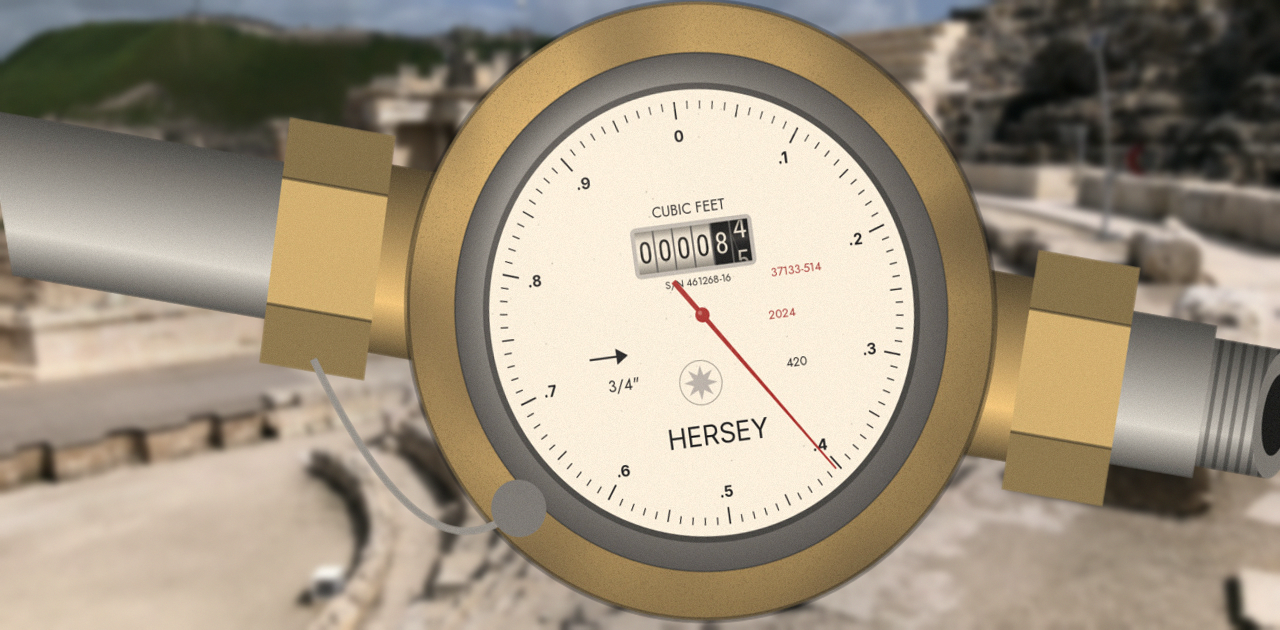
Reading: ft³ 84.40
